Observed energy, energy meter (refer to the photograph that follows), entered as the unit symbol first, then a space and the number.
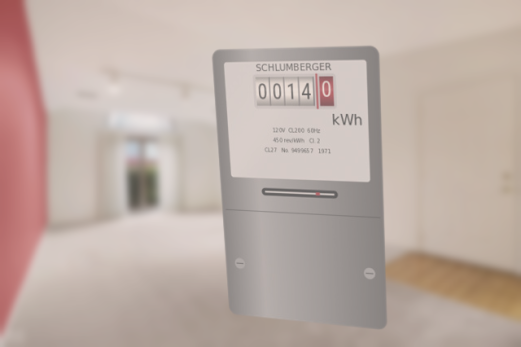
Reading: kWh 14.0
